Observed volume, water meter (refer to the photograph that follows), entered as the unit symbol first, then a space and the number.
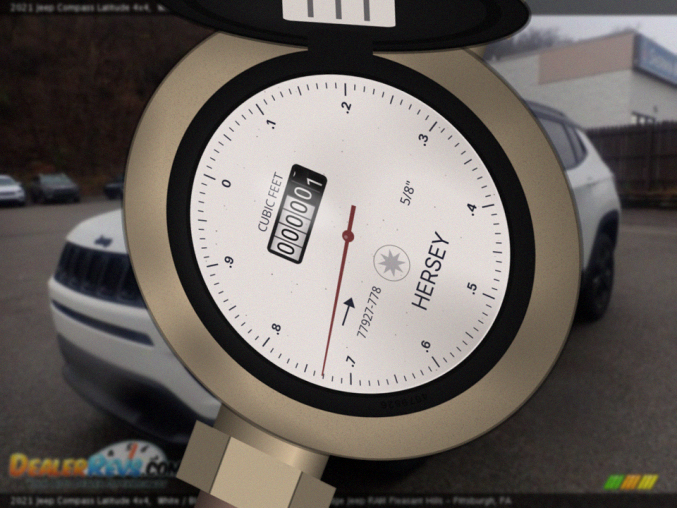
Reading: ft³ 0.73
